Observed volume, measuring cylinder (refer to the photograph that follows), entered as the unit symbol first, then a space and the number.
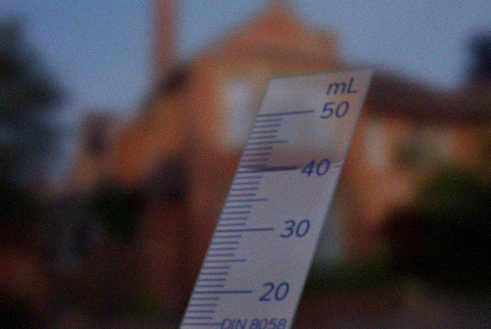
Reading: mL 40
